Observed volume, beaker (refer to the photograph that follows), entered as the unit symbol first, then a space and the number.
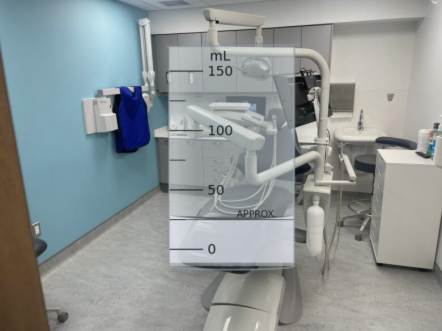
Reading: mL 25
